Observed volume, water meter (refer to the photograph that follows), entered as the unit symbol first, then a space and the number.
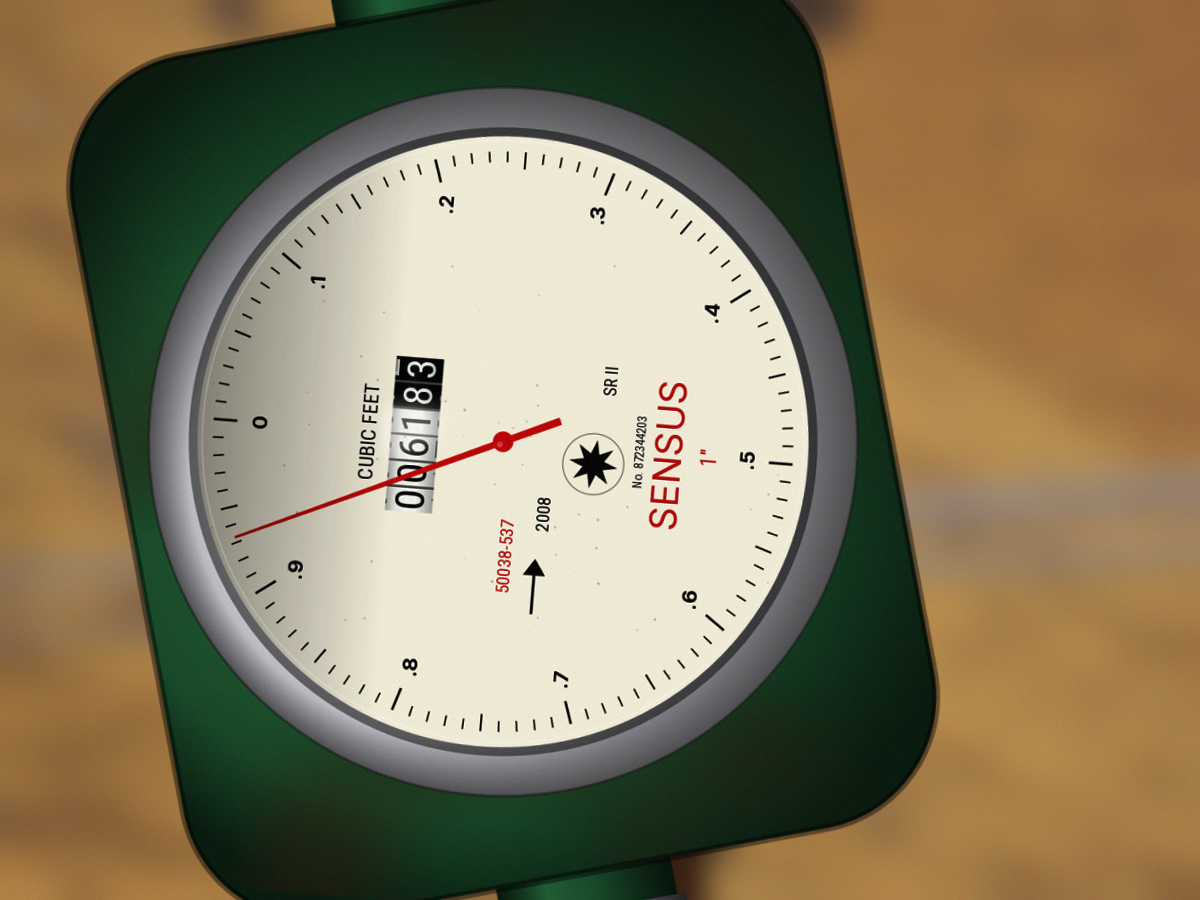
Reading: ft³ 6182.93
